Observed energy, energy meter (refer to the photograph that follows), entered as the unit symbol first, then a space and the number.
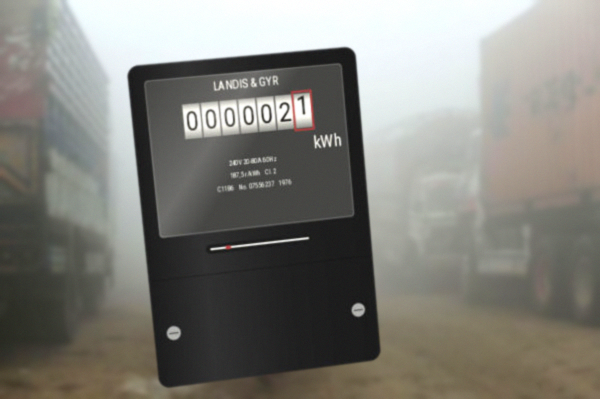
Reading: kWh 2.1
